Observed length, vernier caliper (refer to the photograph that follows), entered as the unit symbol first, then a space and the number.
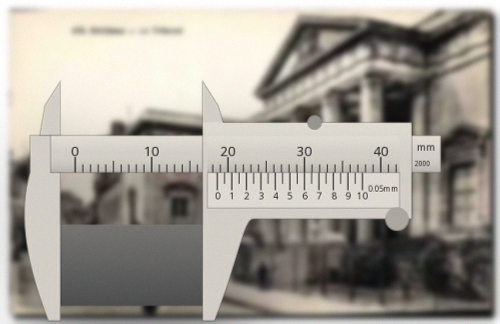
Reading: mm 18.6
